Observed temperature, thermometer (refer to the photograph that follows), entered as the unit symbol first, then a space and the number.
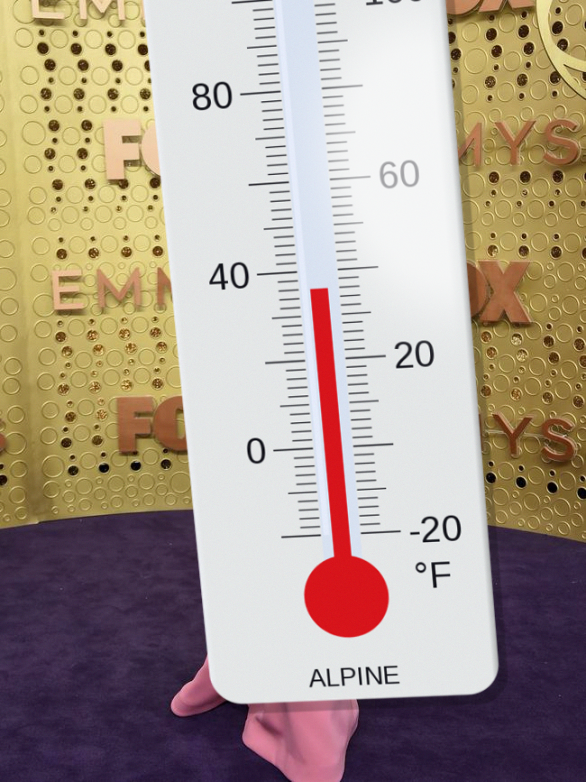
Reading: °F 36
